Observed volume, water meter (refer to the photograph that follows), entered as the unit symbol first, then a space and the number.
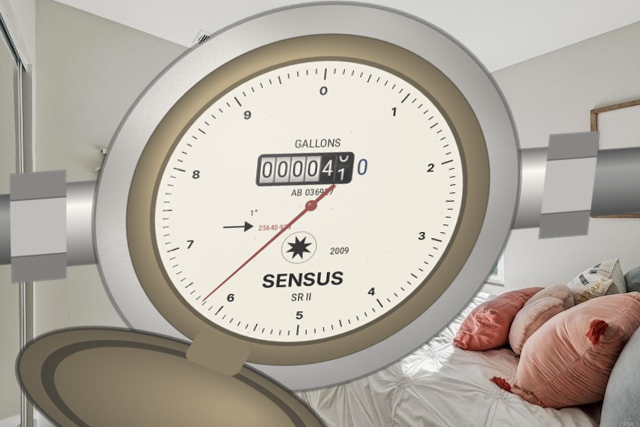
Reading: gal 406.2
